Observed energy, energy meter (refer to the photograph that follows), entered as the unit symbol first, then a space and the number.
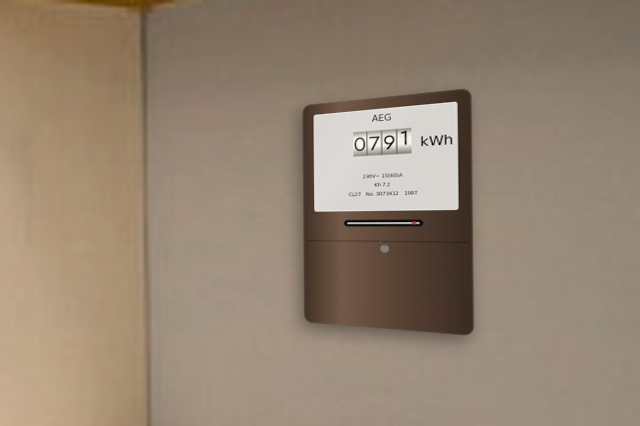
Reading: kWh 791
